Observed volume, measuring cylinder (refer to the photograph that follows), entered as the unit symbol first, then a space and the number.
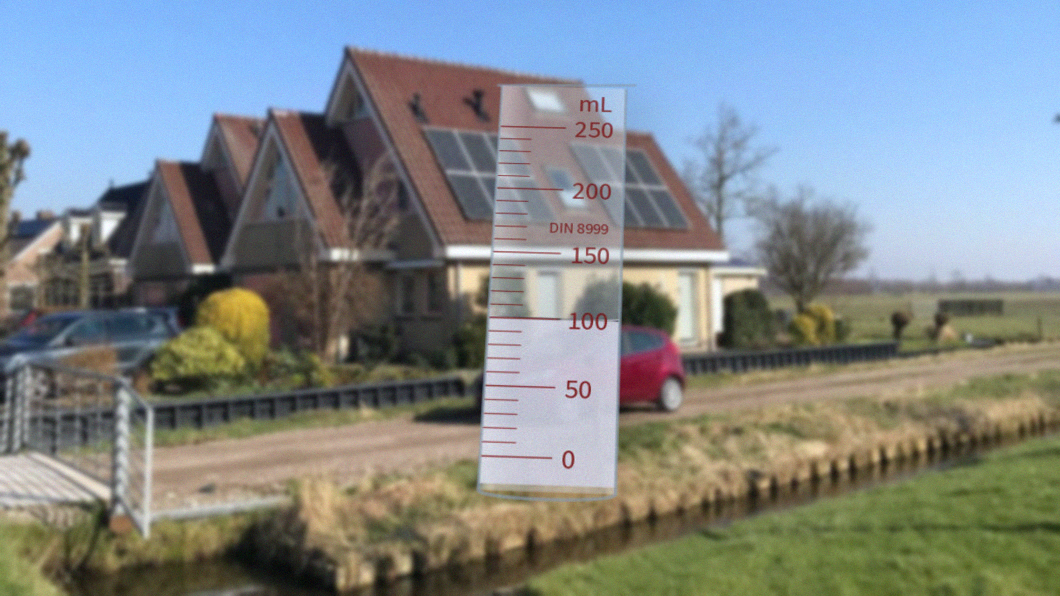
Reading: mL 100
